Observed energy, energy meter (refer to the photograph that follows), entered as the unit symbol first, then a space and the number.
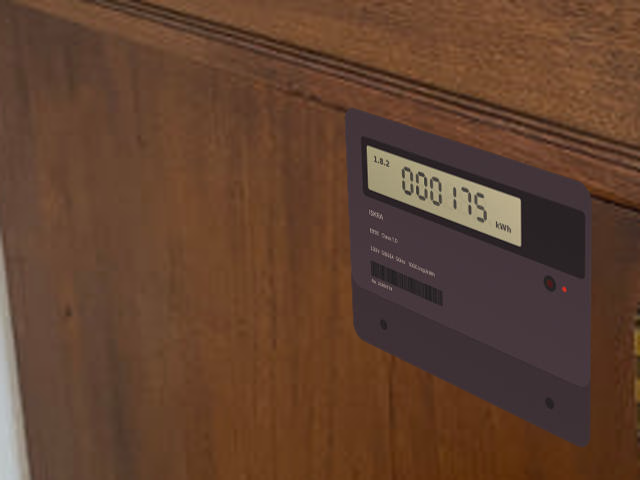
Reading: kWh 175
